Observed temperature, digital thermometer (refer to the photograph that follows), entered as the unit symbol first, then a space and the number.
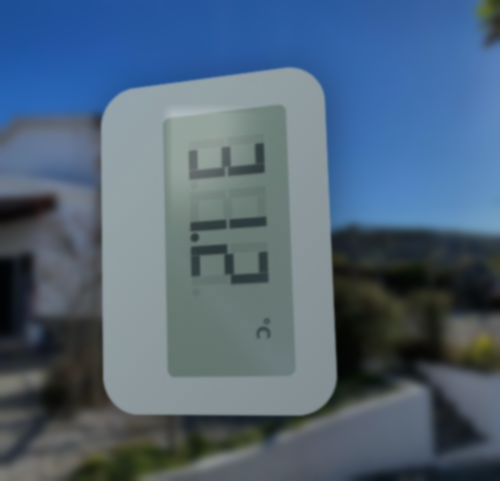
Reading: °C 31.2
